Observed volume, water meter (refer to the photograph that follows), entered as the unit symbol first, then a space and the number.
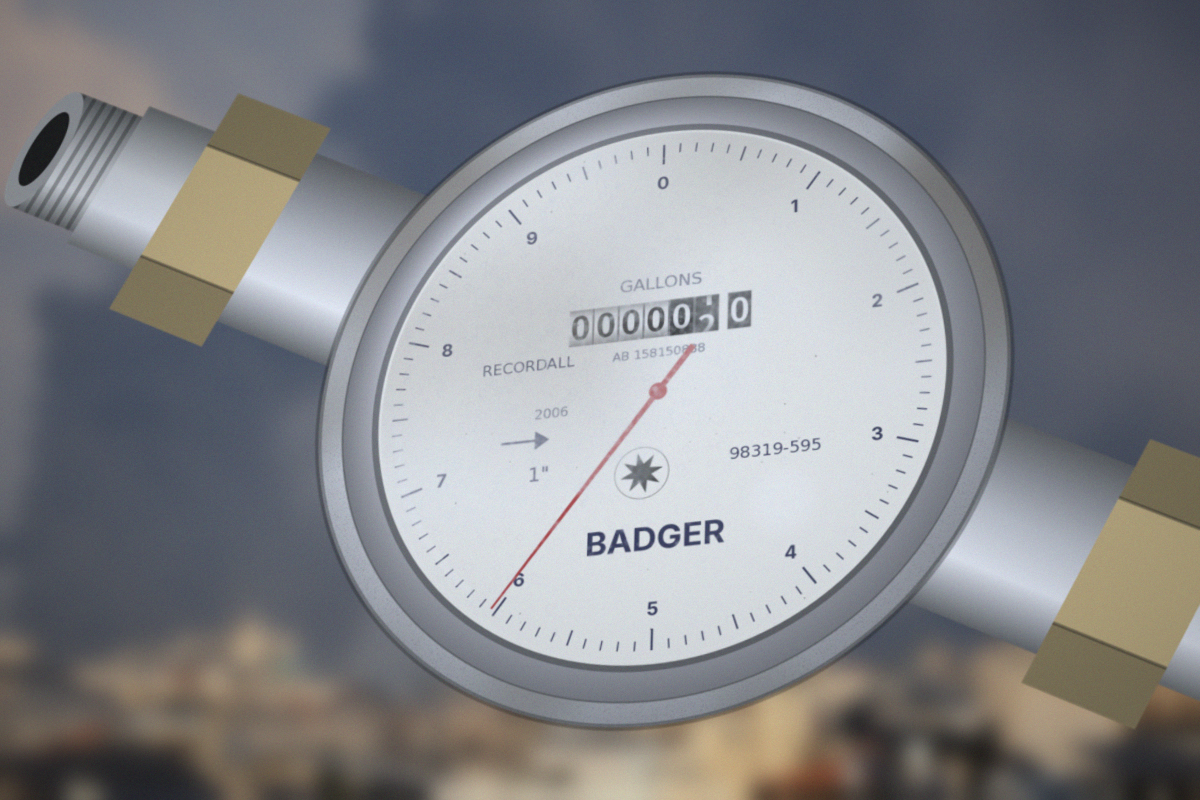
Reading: gal 16.0
